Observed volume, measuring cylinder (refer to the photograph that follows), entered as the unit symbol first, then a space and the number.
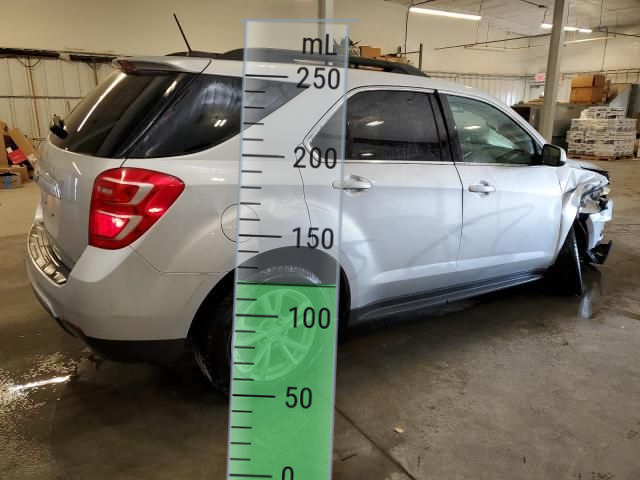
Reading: mL 120
